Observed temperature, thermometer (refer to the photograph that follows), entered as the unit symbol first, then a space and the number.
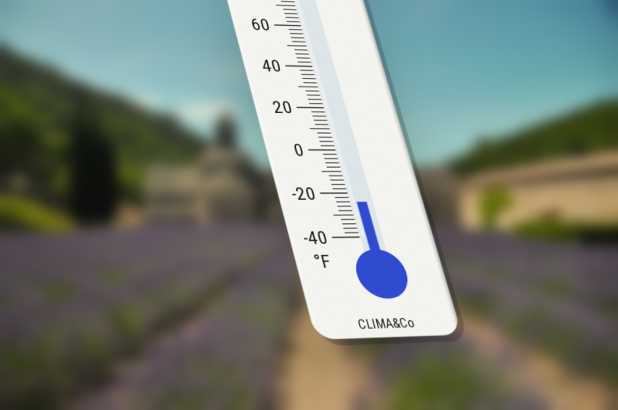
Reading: °F -24
